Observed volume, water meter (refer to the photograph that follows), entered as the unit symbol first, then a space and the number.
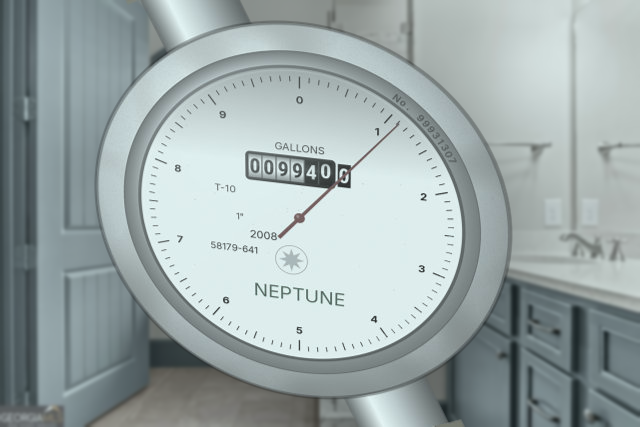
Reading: gal 99401.1
